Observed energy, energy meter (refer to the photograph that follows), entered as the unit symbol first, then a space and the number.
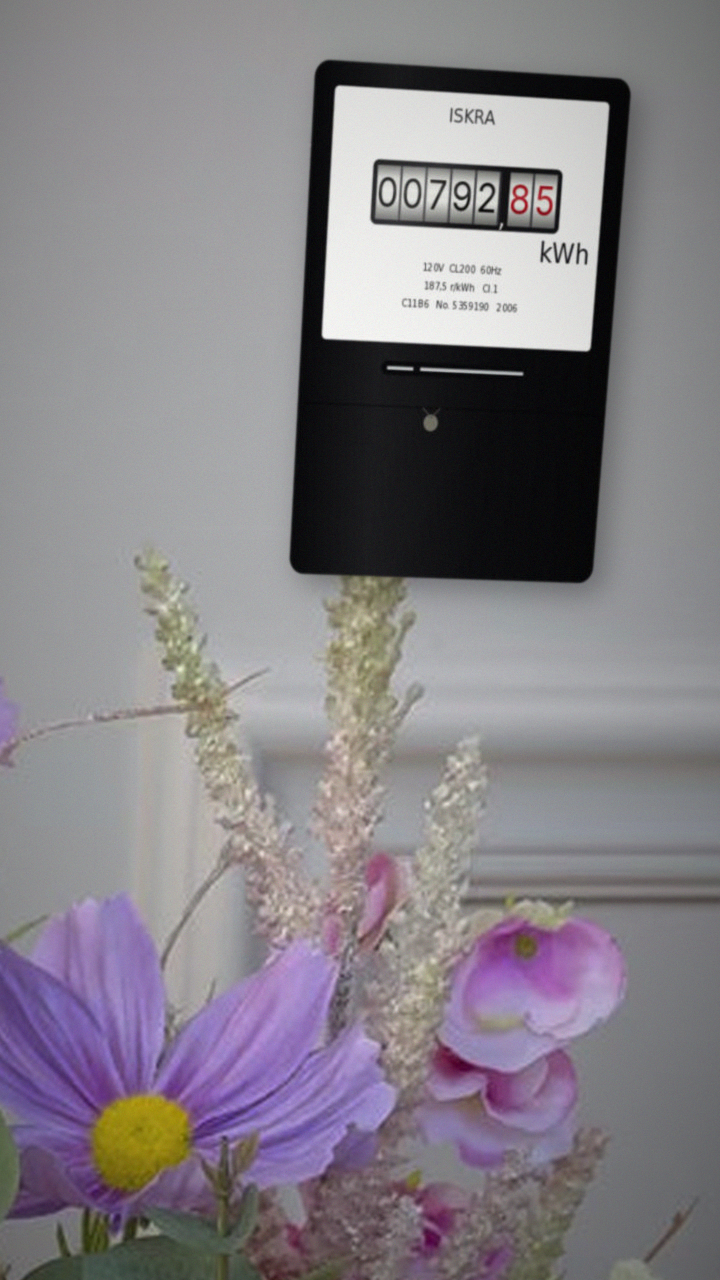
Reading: kWh 792.85
